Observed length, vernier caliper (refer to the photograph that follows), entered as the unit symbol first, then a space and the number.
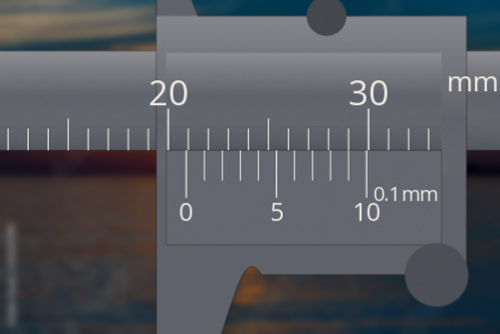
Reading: mm 20.9
